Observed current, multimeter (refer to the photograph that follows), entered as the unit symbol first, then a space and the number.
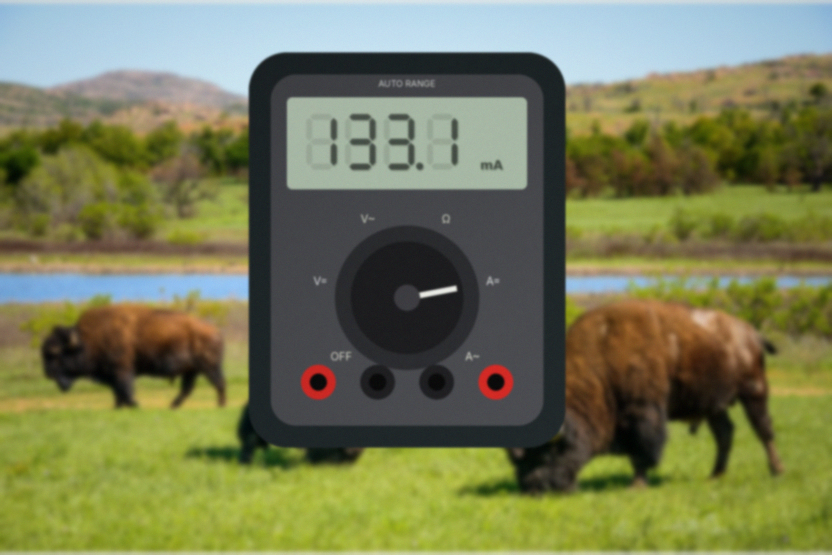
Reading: mA 133.1
